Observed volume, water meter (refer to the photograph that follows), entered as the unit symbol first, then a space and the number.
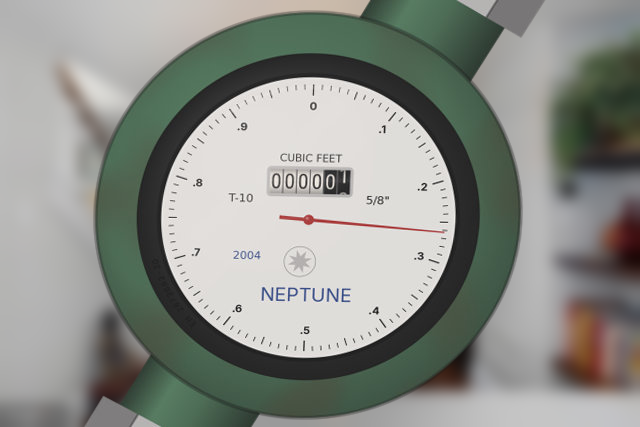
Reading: ft³ 1.26
